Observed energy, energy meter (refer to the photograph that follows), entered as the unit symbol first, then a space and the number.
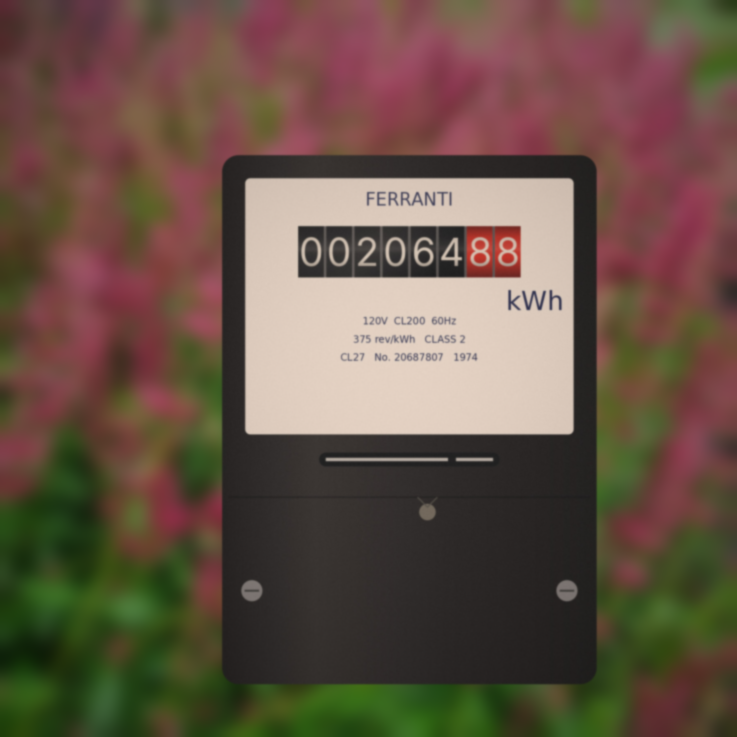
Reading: kWh 2064.88
